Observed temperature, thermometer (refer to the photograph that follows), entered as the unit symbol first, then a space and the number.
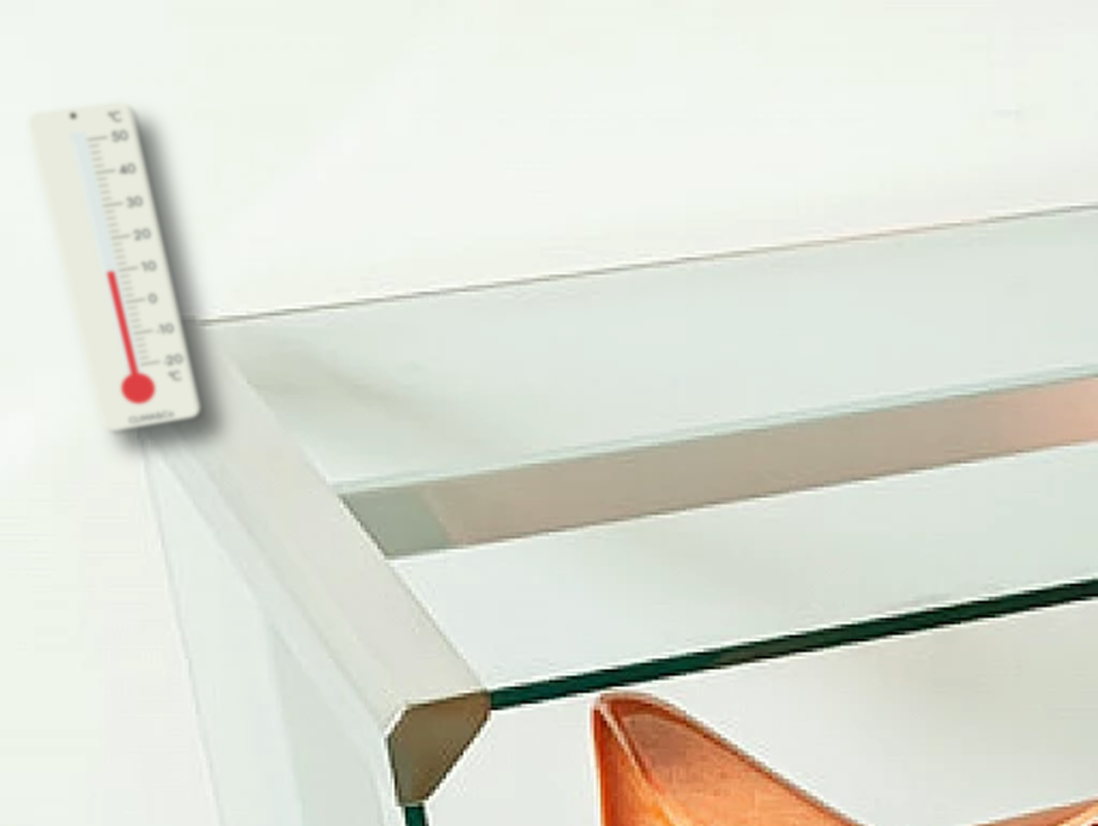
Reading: °C 10
